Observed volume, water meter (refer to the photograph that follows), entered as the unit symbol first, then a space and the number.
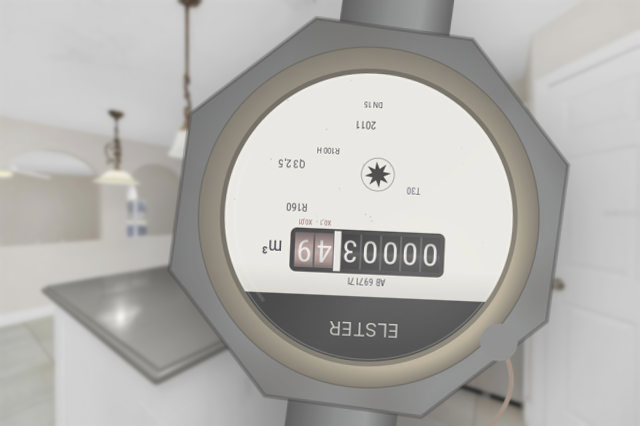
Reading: m³ 3.49
